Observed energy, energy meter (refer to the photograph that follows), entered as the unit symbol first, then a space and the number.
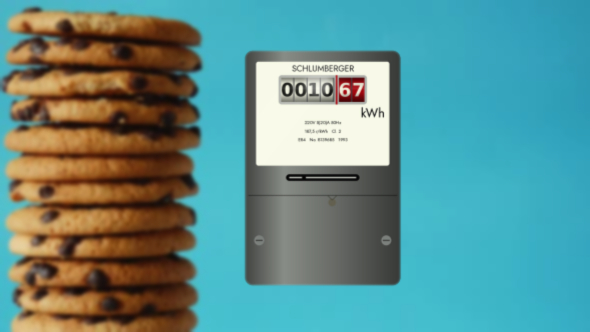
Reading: kWh 10.67
